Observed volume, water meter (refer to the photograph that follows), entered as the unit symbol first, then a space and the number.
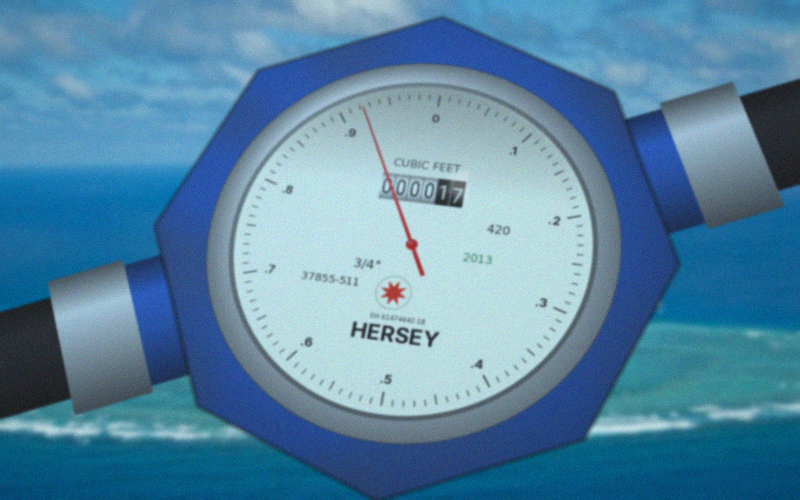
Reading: ft³ 16.92
